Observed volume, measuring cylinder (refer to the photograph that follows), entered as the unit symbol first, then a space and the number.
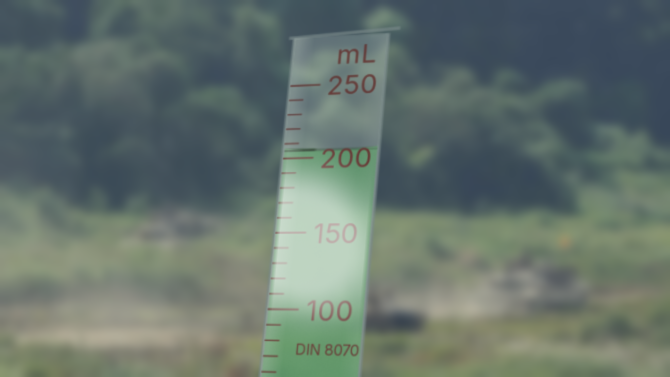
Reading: mL 205
